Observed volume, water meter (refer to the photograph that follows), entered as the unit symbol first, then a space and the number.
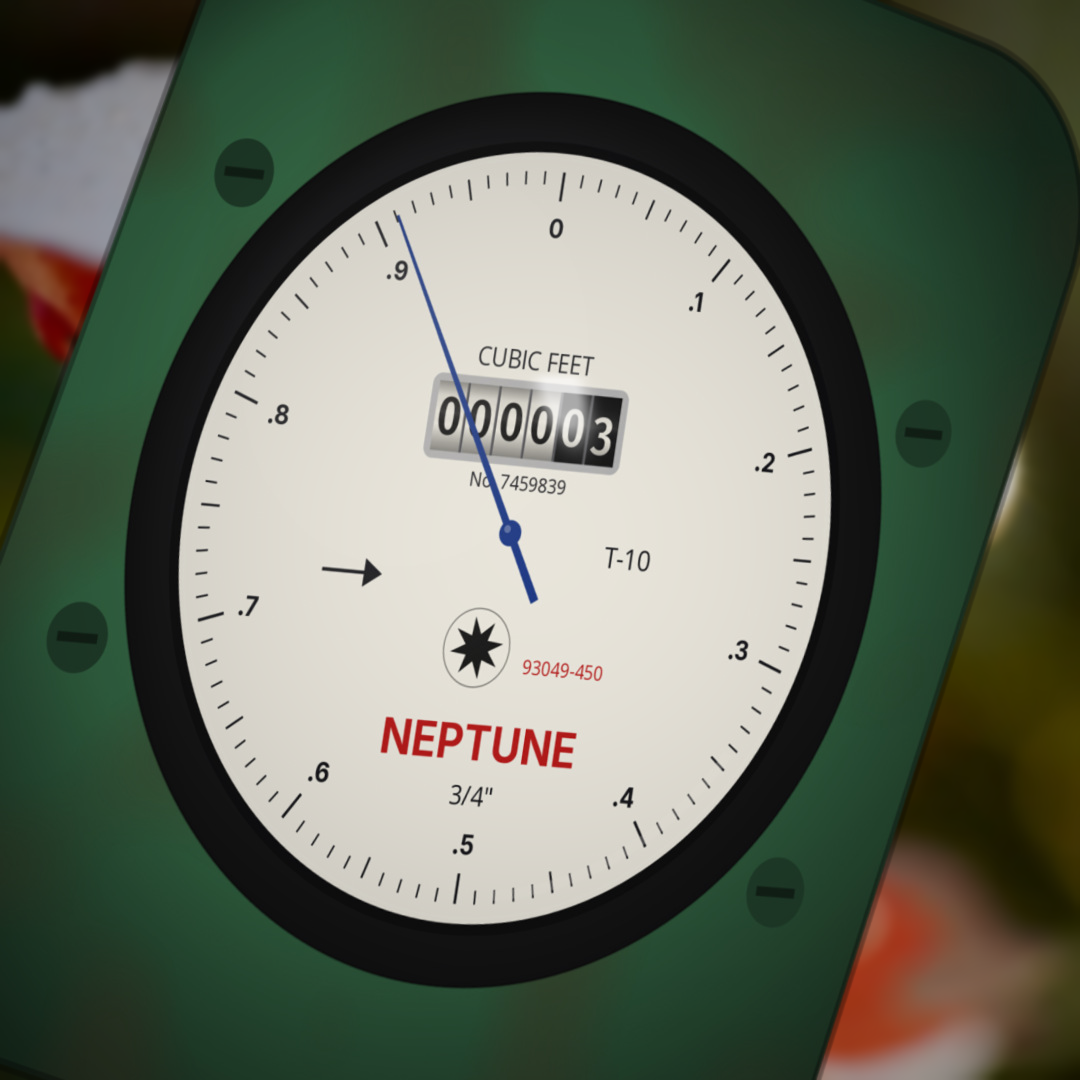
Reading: ft³ 2.91
